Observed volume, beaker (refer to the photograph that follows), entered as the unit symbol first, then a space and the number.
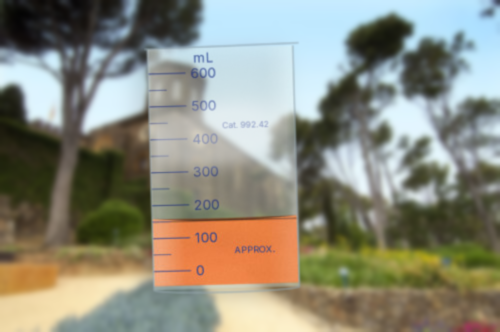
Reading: mL 150
